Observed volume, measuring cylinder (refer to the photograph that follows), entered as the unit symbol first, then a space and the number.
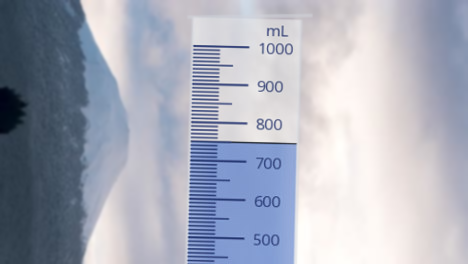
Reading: mL 750
